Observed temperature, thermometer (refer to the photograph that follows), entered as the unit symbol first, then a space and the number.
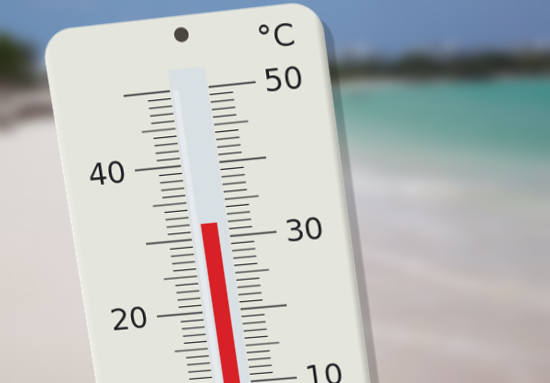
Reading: °C 32
